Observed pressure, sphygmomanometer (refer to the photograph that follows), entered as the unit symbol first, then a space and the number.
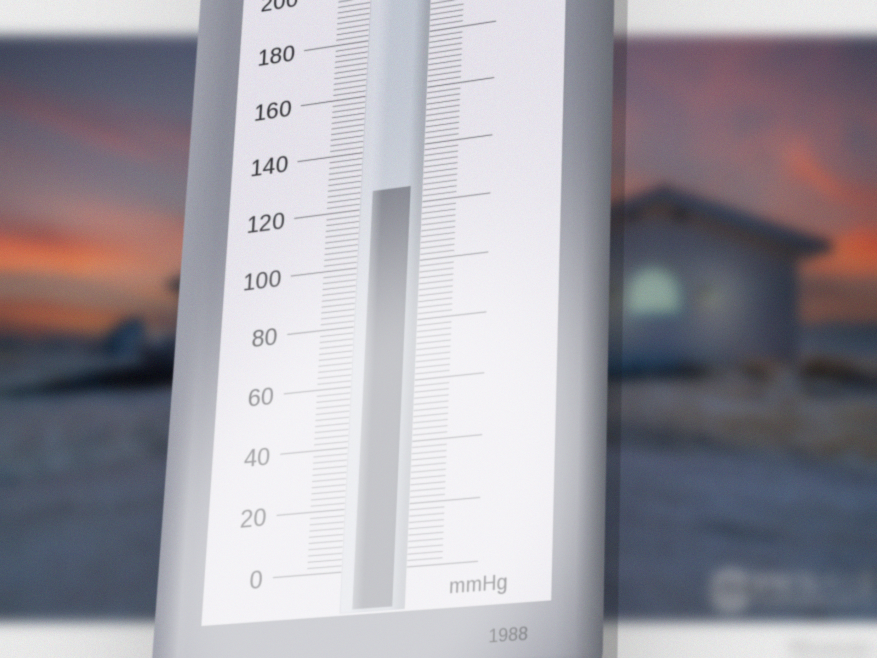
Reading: mmHg 126
